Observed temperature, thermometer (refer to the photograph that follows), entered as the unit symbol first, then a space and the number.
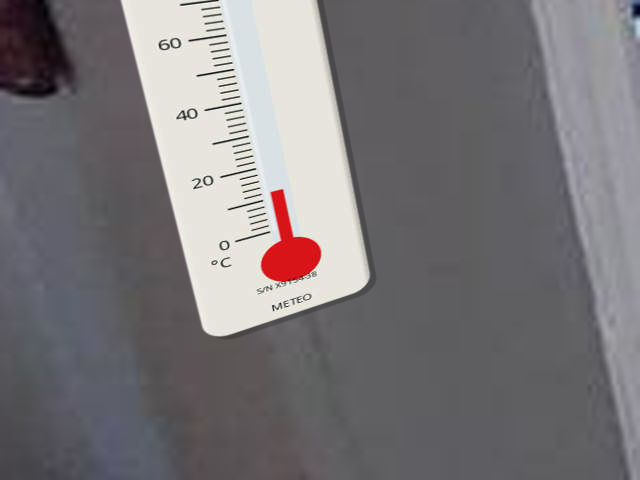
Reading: °C 12
